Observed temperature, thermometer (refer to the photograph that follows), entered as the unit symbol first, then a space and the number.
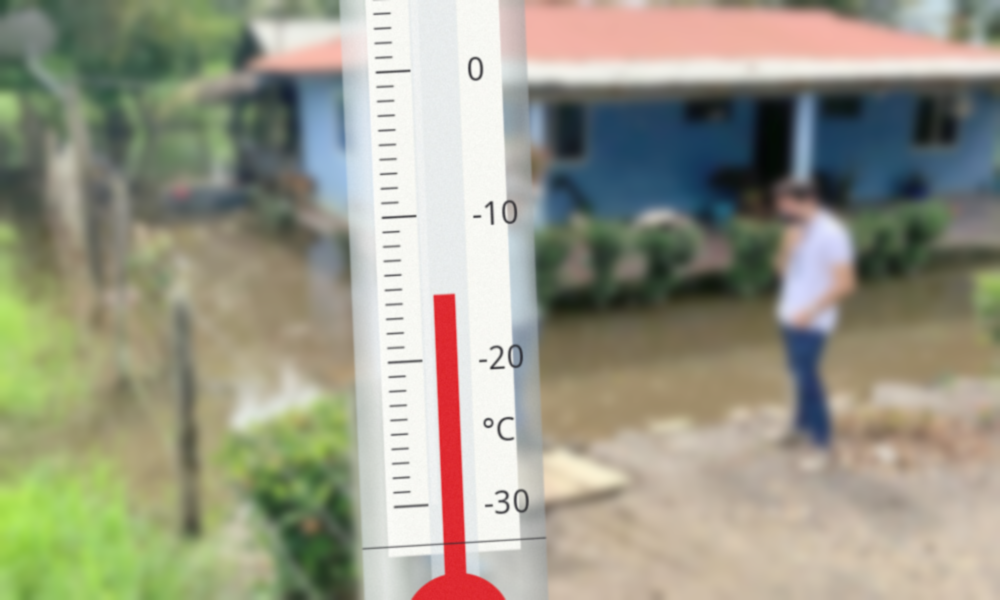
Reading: °C -15.5
